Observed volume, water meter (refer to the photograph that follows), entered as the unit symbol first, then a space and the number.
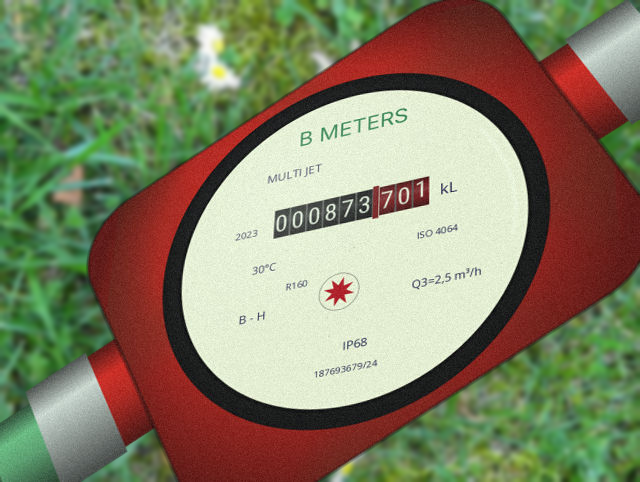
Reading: kL 873.701
